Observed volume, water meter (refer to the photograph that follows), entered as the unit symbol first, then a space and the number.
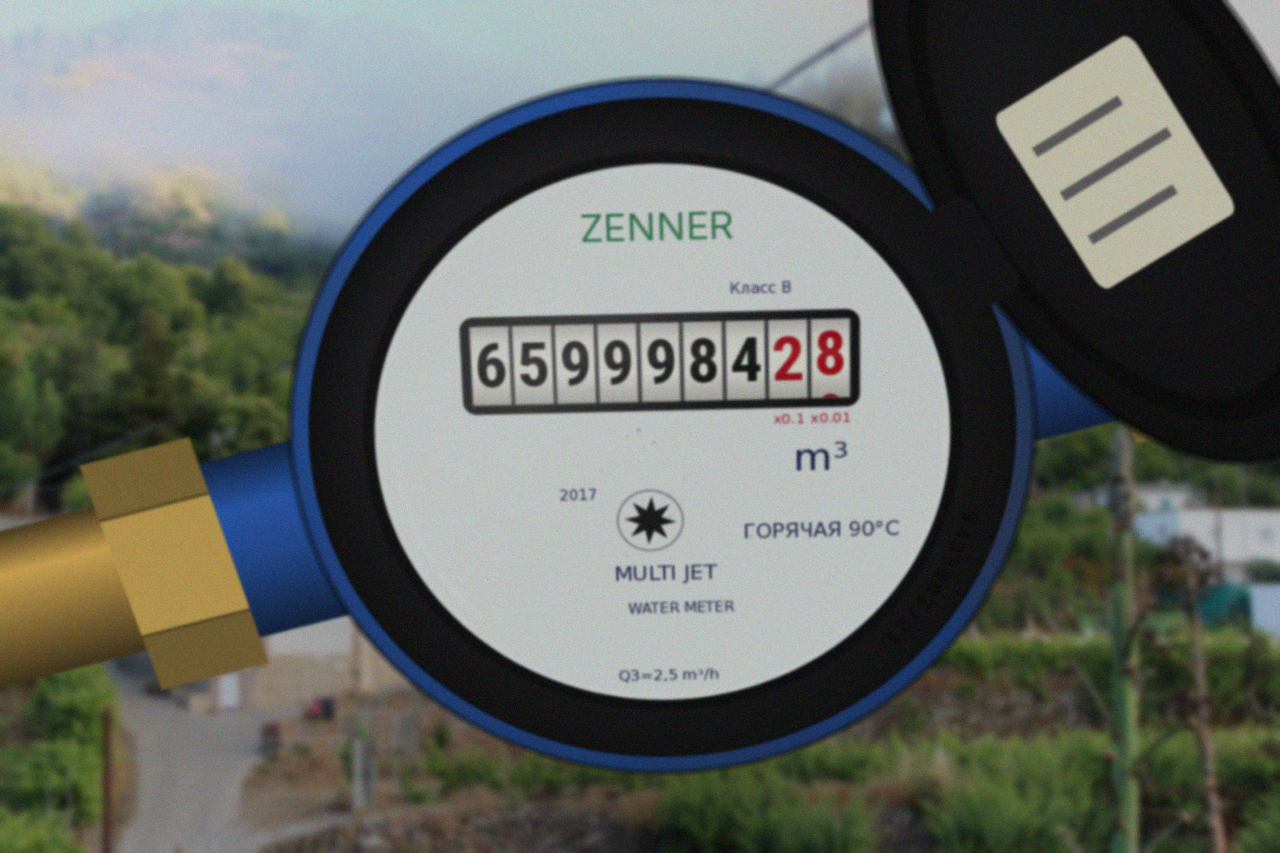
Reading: m³ 6599984.28
